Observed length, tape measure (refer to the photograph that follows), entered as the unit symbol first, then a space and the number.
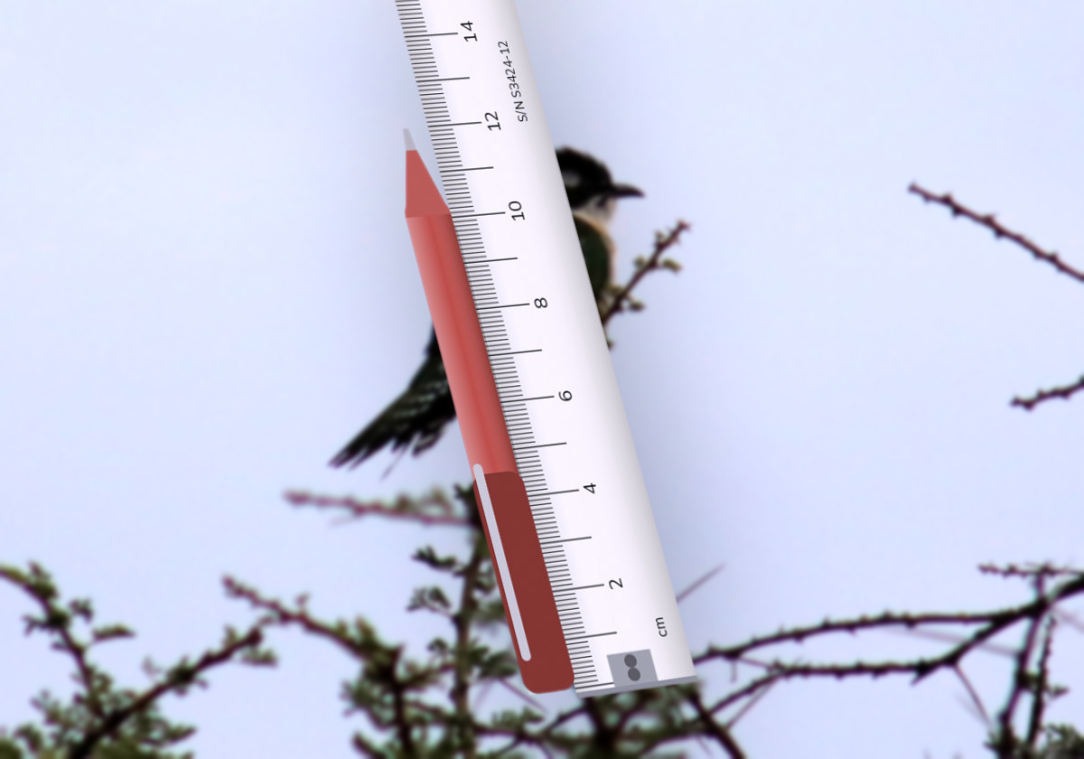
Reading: cm 12
